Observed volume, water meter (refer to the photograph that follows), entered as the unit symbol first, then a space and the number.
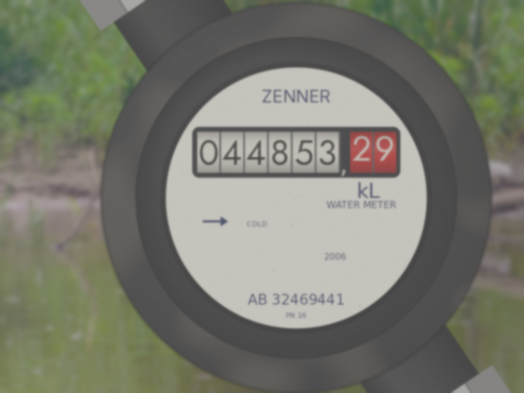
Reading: kL 44853.29
